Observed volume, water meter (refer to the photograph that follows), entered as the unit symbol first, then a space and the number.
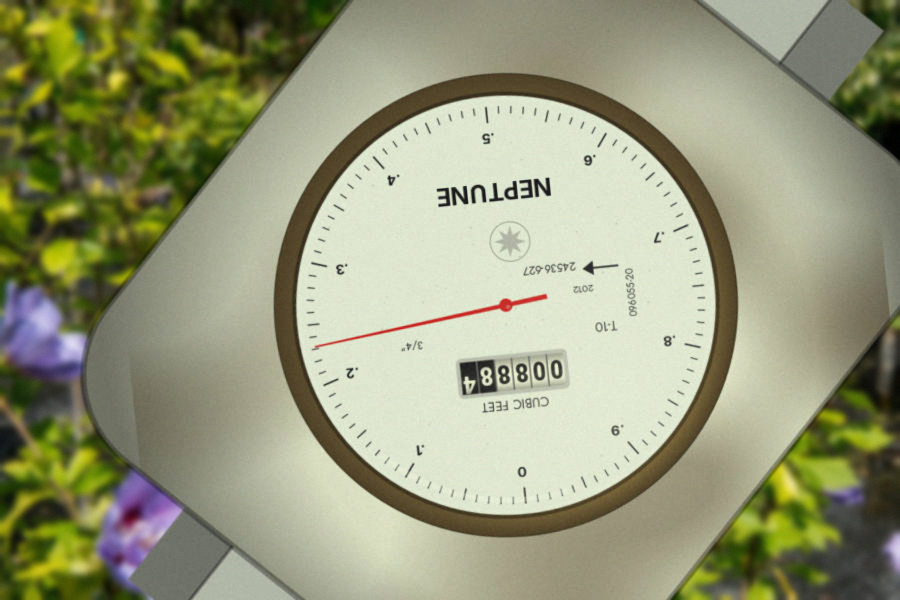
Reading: ft³ 8884.23
